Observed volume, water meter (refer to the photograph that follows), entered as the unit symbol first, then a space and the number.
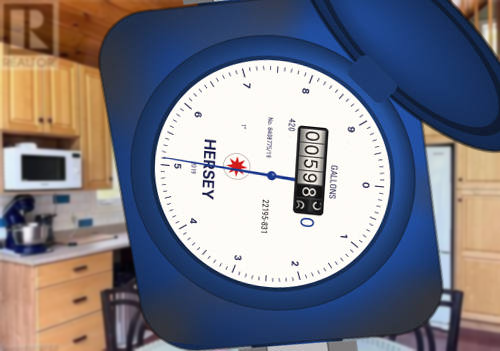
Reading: gal 59855.1
